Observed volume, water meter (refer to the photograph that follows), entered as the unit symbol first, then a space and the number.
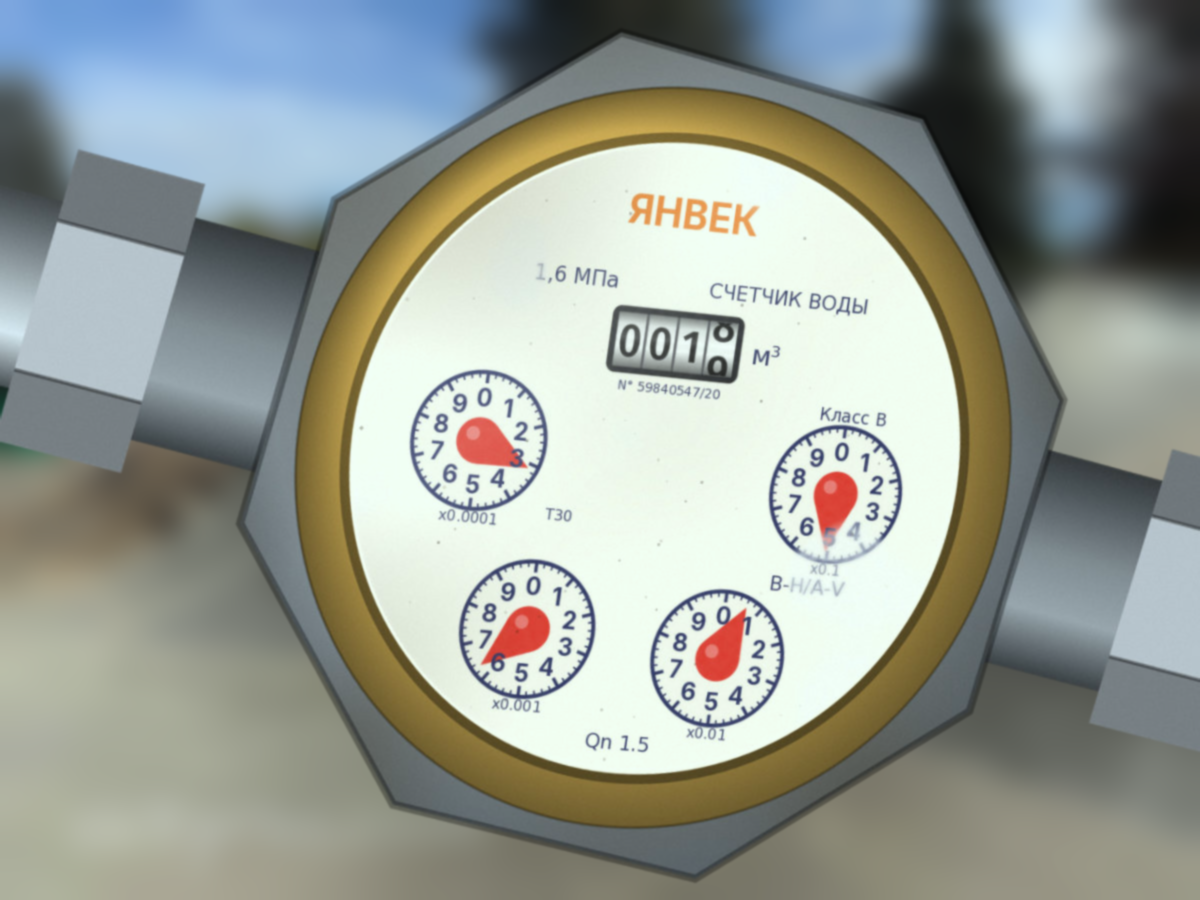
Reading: m³ 18.5063
